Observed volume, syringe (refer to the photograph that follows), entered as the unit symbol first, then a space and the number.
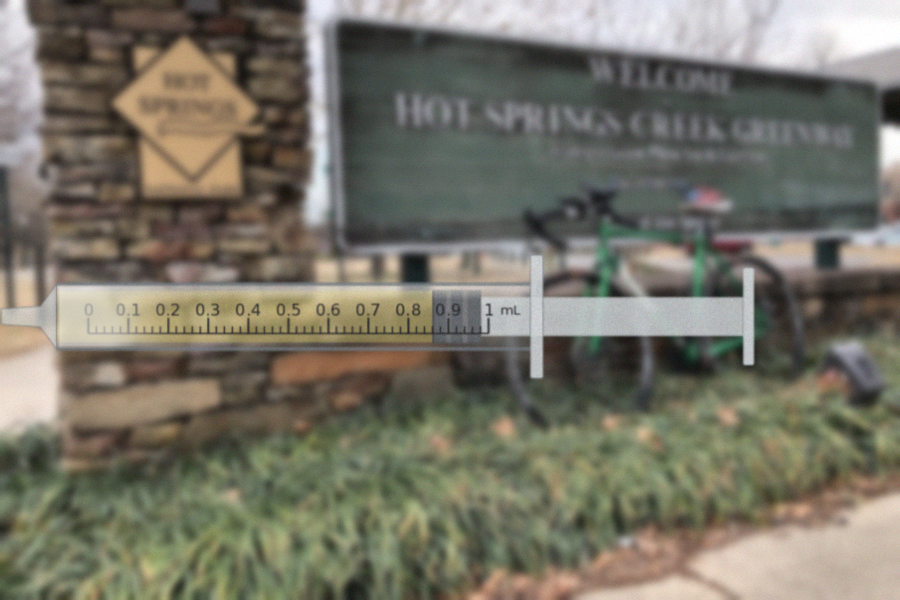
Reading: mL 0.86
